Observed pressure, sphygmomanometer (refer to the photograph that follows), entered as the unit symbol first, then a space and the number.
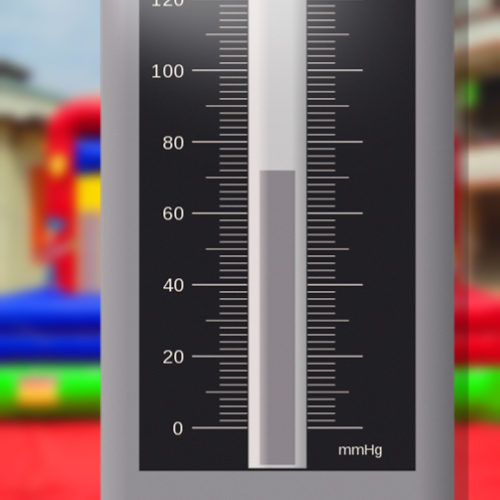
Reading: mmHg 72
